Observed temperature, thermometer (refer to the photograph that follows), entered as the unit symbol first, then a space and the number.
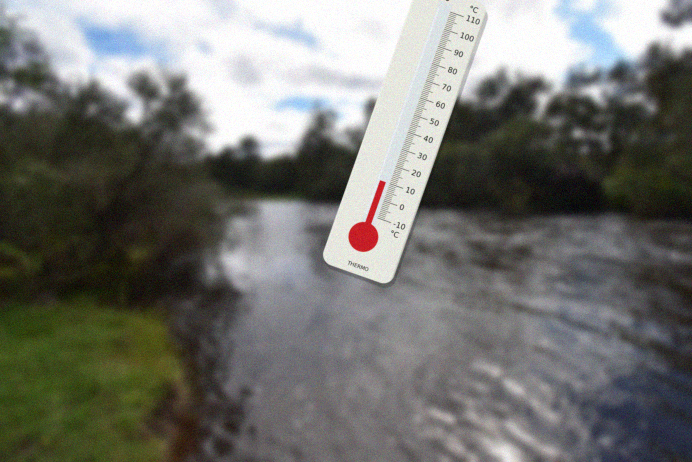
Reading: °C 10
